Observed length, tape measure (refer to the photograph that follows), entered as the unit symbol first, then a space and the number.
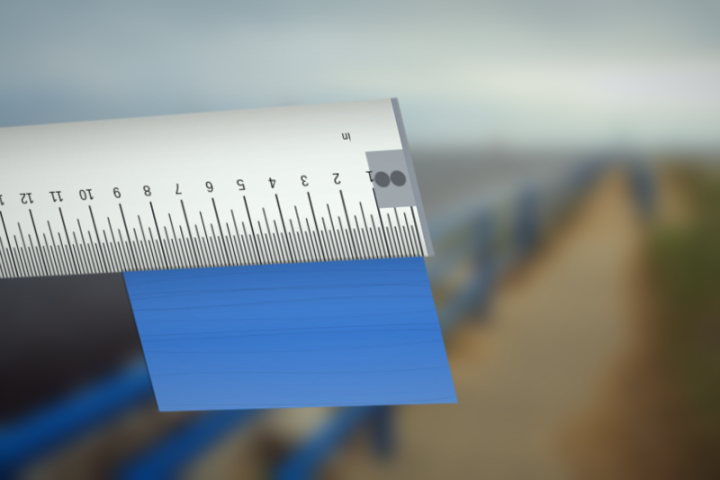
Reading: in 9.5
